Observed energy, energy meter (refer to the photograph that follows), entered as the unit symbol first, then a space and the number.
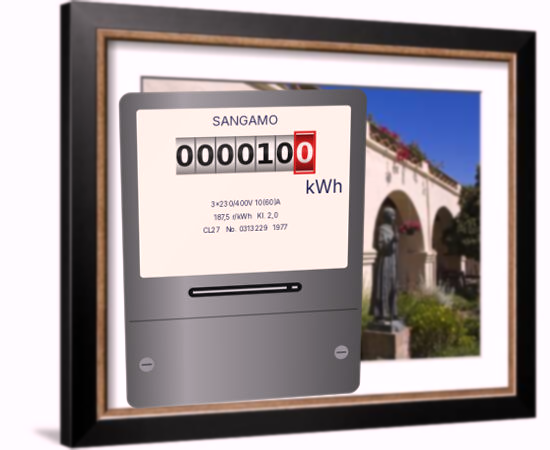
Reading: kWh 10.0
